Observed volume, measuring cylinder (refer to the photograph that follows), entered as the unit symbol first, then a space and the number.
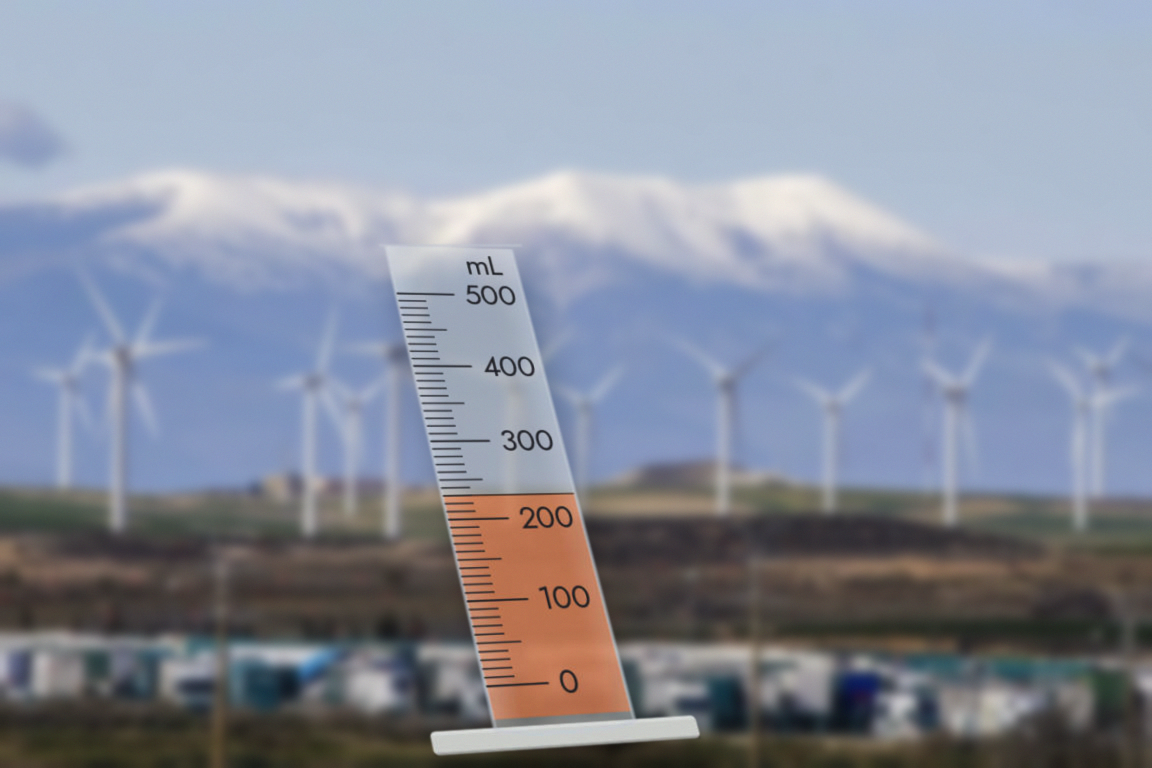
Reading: mL 230
